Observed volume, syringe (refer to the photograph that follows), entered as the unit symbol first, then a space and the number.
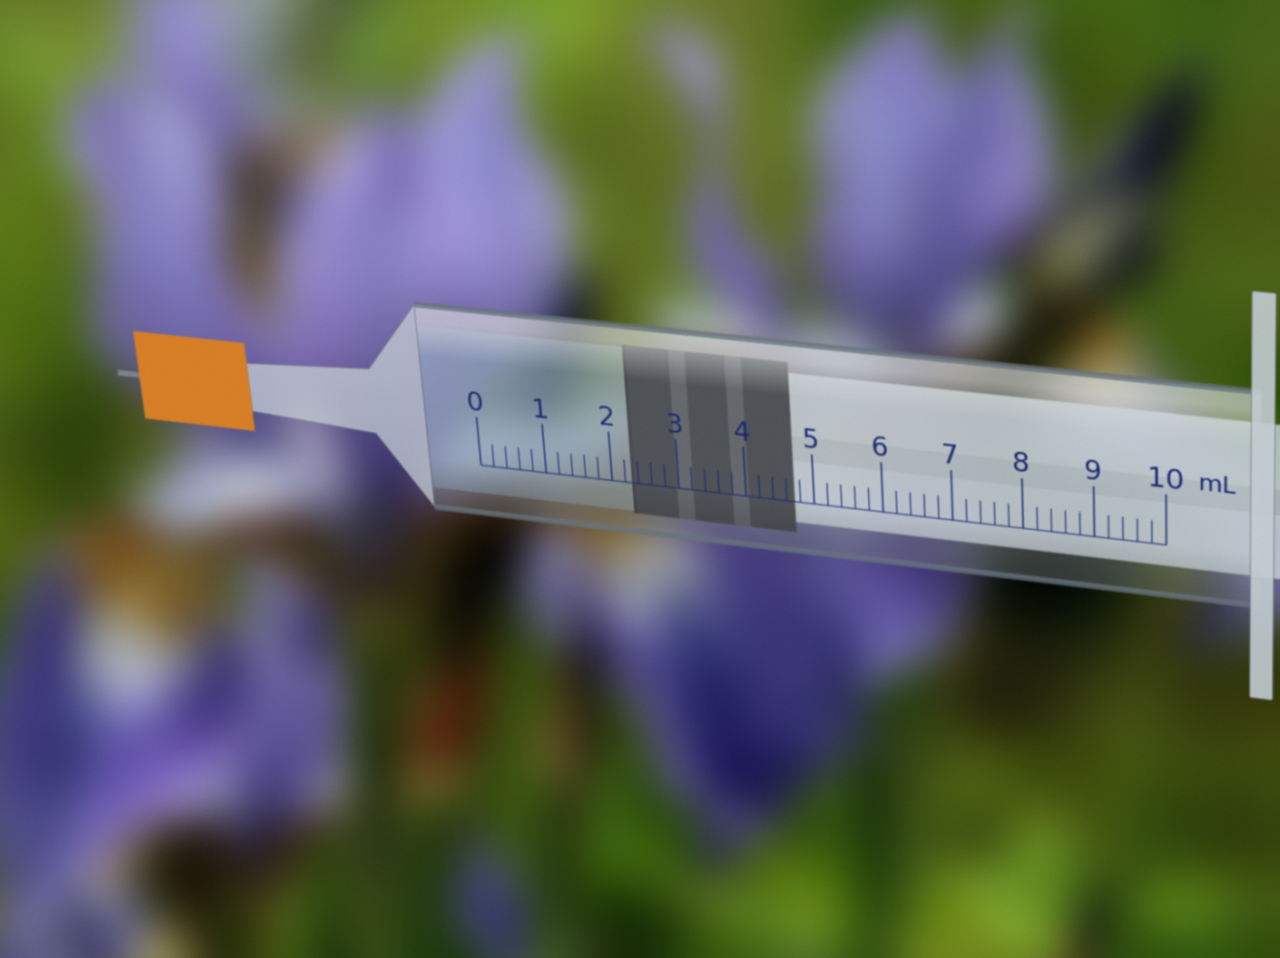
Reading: mL 2.3
